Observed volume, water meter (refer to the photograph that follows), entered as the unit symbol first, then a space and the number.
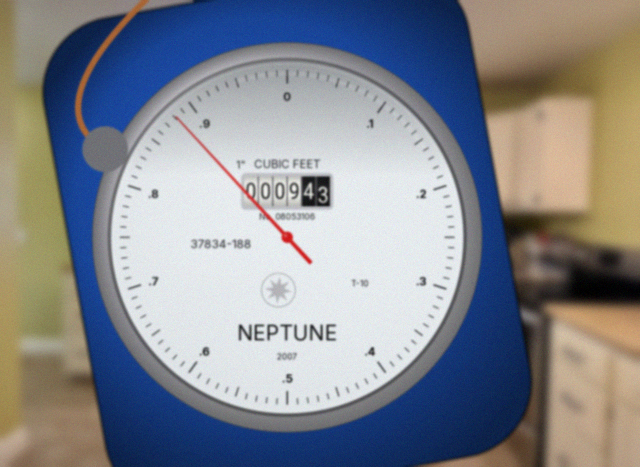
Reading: ft³ 942.88
